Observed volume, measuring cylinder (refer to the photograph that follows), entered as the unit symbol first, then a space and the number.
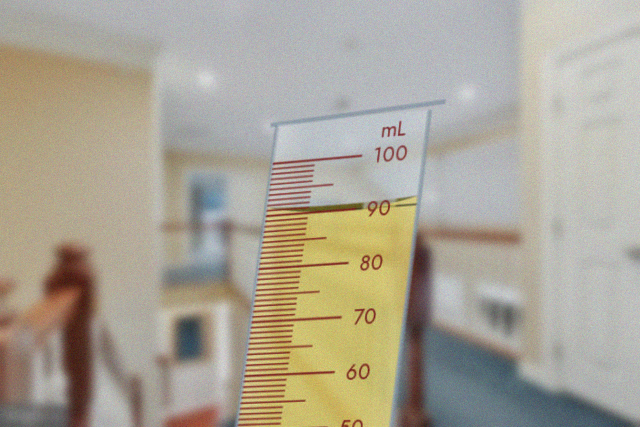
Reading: mL 90
